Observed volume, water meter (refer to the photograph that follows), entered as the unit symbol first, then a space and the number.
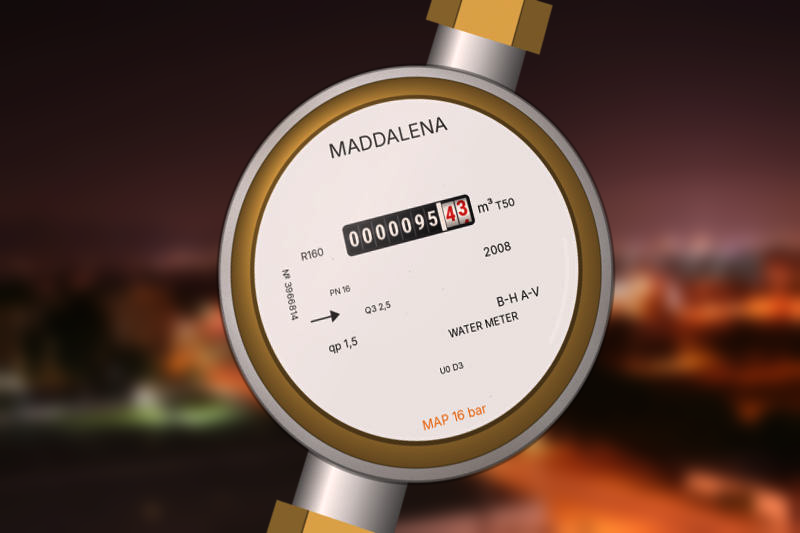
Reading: m³ 95.43
